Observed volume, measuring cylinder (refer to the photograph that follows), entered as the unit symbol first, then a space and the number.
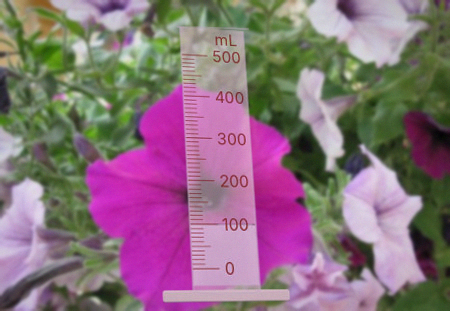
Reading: mL 100
